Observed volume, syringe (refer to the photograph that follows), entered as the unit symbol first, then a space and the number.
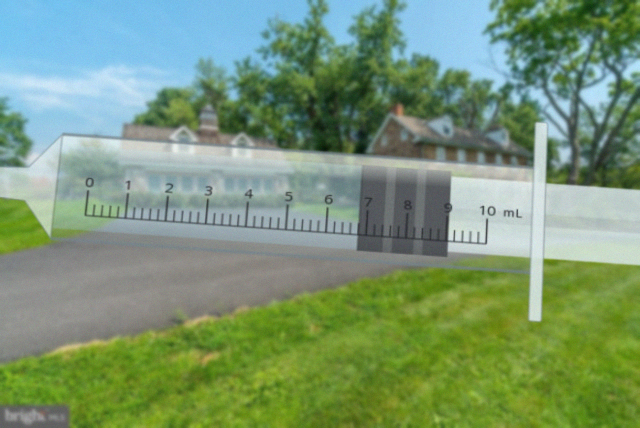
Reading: mL 6.8
